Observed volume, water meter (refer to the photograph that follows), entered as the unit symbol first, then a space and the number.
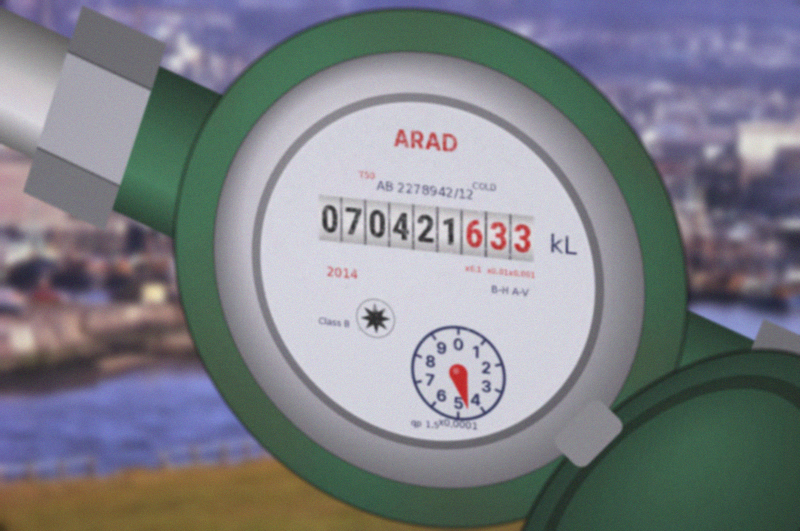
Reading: kL 70421.6334
